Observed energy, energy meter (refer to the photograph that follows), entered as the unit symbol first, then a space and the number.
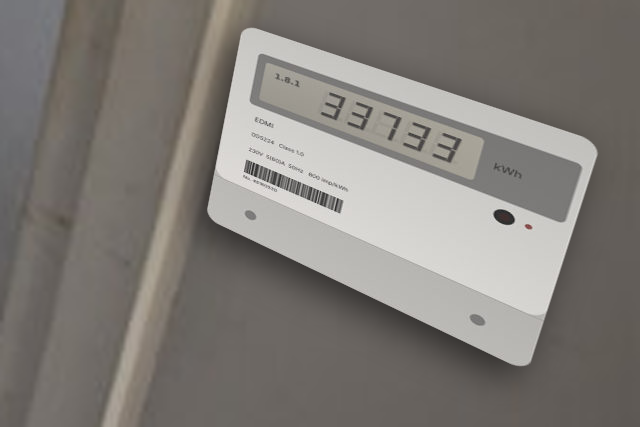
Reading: kWh 33733
